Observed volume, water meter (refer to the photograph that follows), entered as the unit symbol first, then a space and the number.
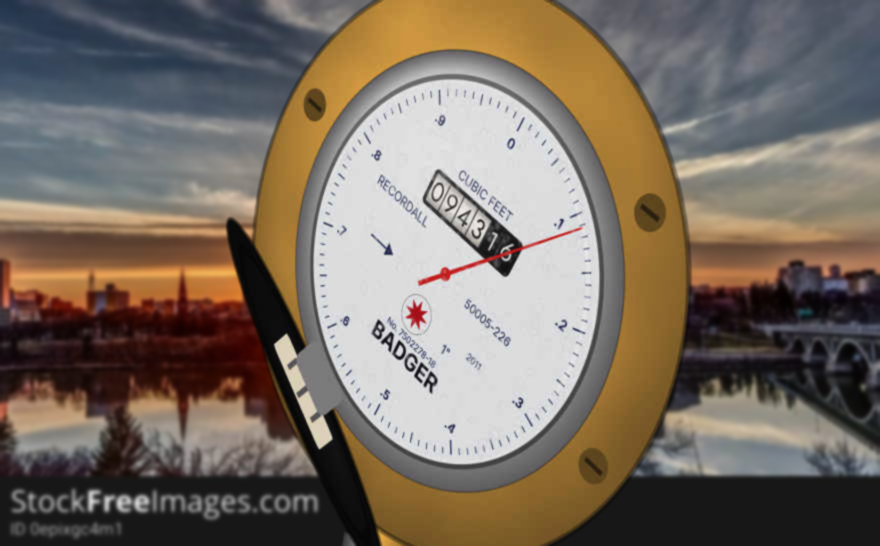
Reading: ft³ 94316.11
